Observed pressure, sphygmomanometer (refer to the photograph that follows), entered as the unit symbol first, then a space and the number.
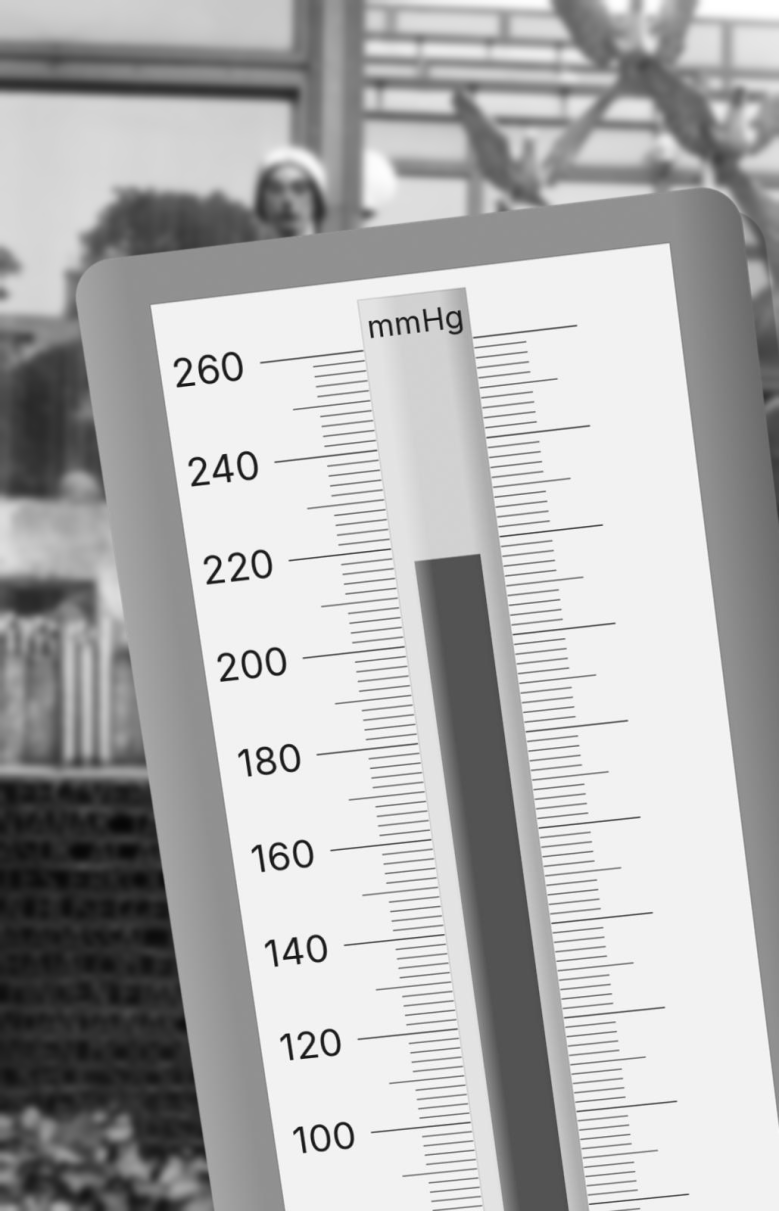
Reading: mmHg 217
